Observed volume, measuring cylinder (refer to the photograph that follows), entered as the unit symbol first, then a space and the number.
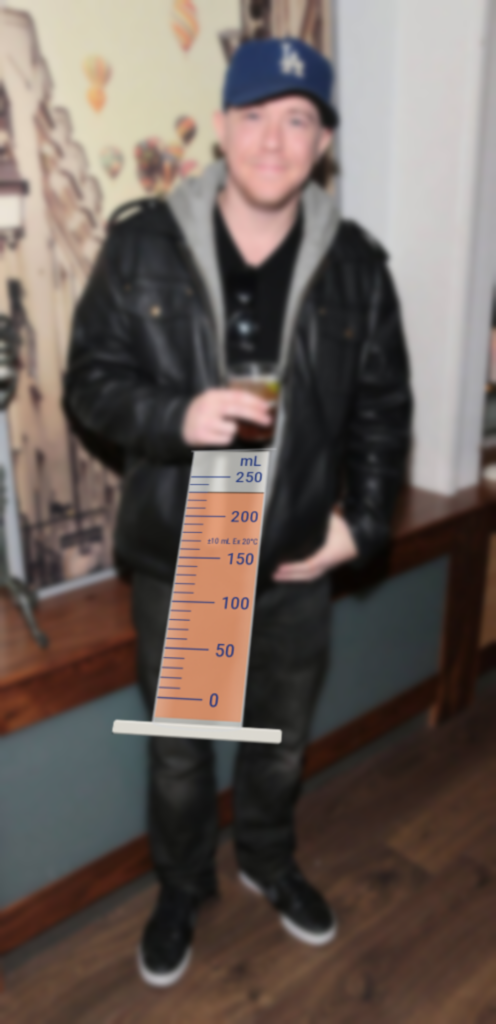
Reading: mL 230
